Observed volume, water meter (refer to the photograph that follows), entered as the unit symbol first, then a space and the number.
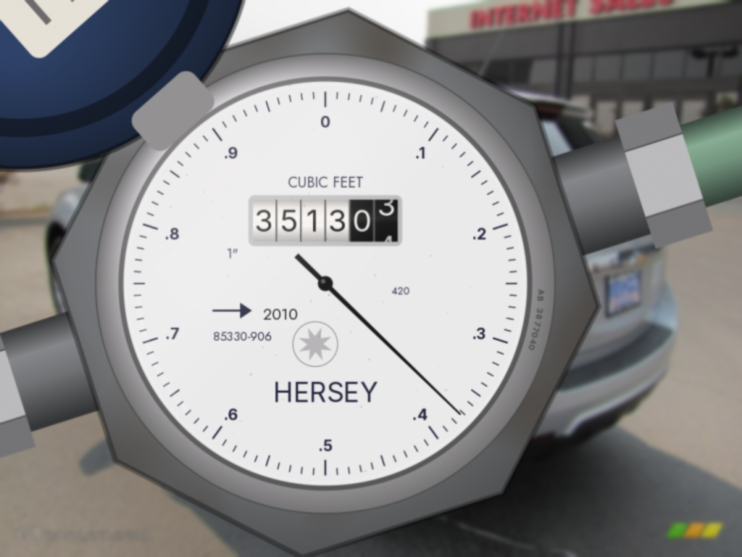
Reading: ft³ 351303.37
